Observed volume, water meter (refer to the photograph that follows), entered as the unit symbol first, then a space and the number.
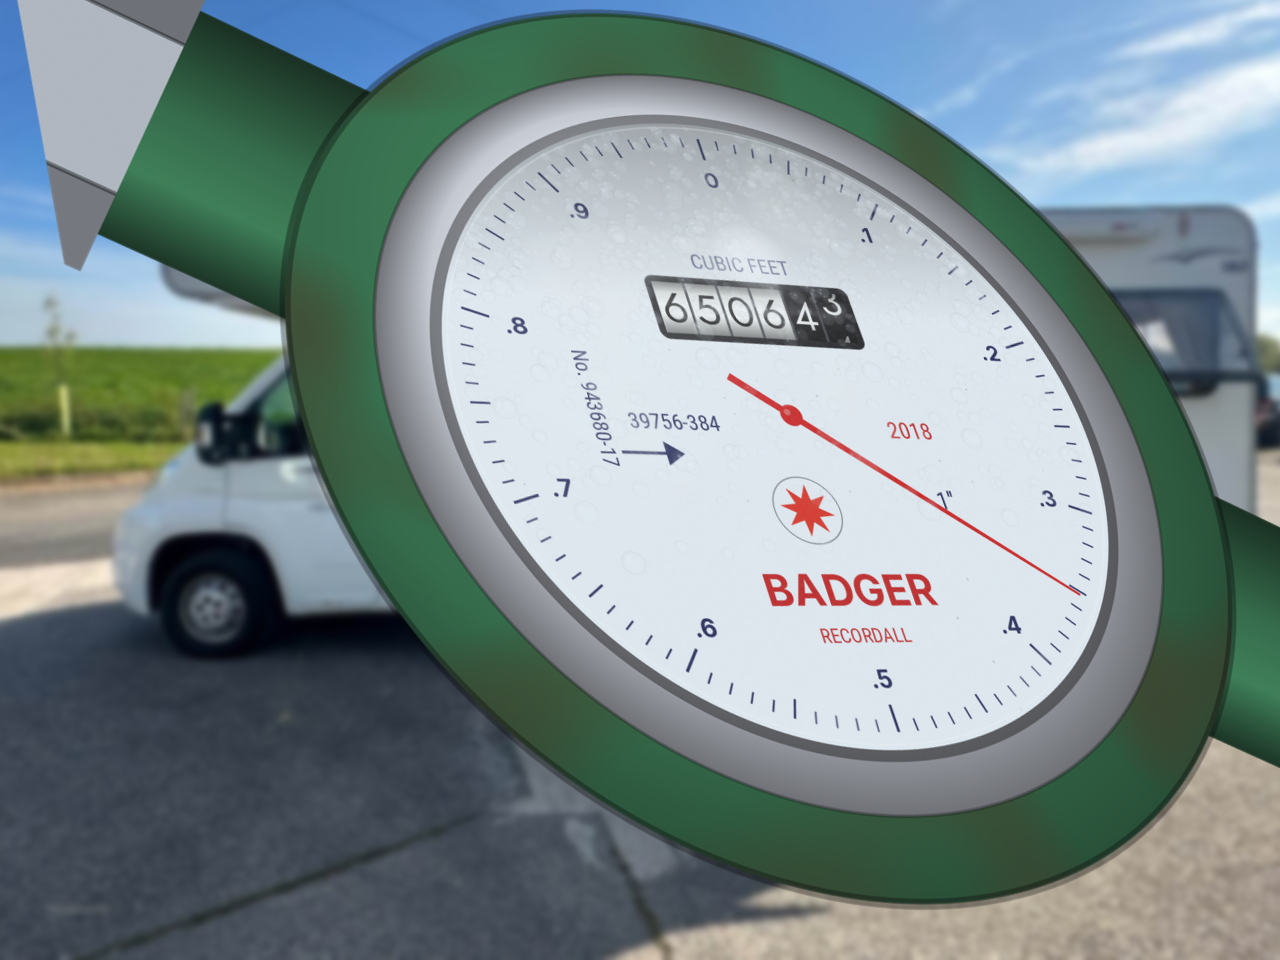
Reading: ft³ 650643.35
